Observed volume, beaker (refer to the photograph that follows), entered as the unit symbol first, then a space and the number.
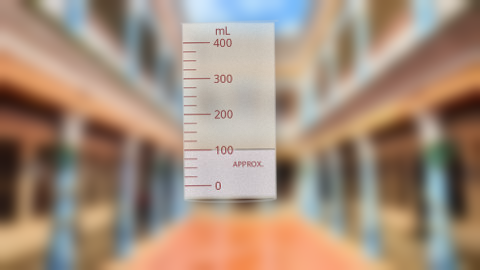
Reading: mL 100
